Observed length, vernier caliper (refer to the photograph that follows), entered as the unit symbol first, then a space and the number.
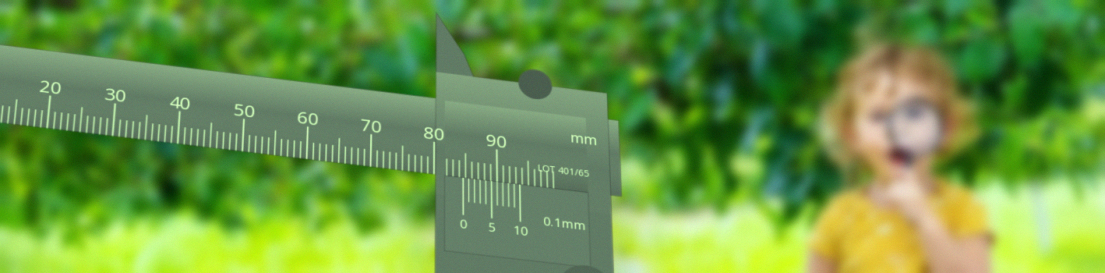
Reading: mm 84.6
